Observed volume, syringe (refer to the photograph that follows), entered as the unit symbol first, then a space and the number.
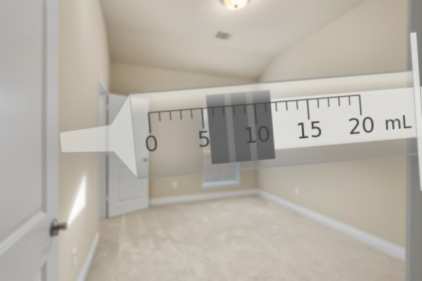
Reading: mL 5.5
